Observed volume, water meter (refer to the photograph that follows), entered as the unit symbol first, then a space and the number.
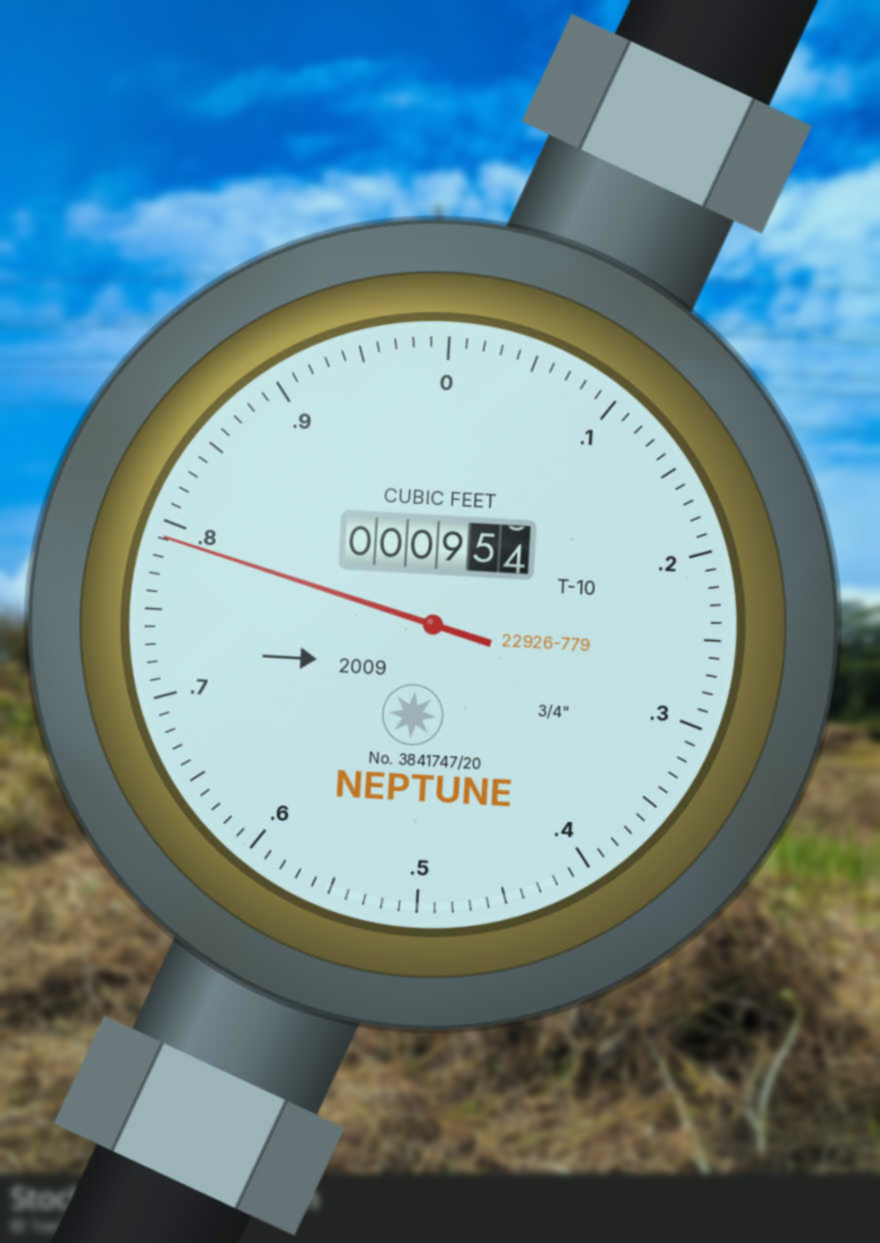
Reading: ft³ 953.79
